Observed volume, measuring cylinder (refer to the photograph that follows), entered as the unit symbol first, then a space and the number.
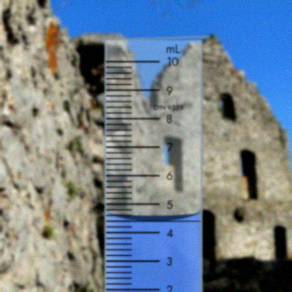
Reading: mL 4.4
